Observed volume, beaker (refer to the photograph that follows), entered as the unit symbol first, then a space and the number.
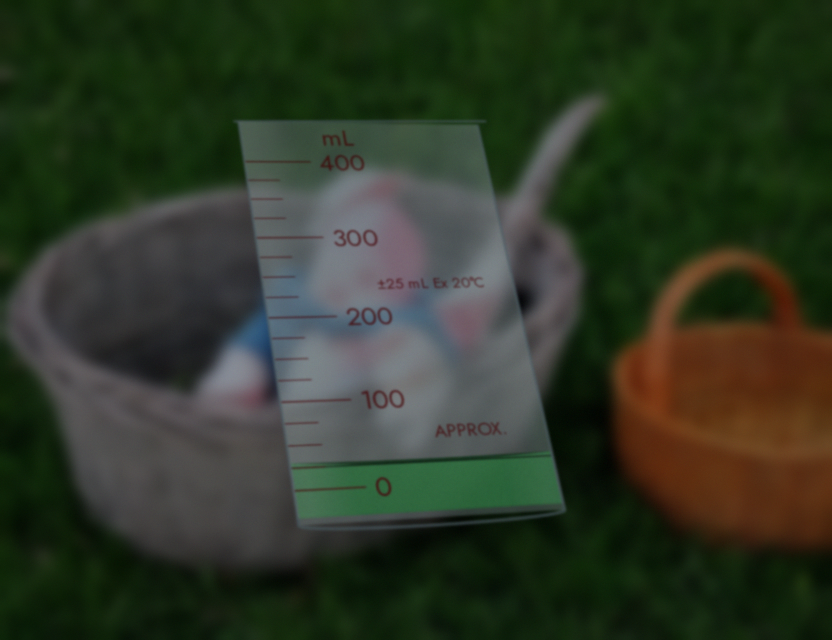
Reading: mL 25
